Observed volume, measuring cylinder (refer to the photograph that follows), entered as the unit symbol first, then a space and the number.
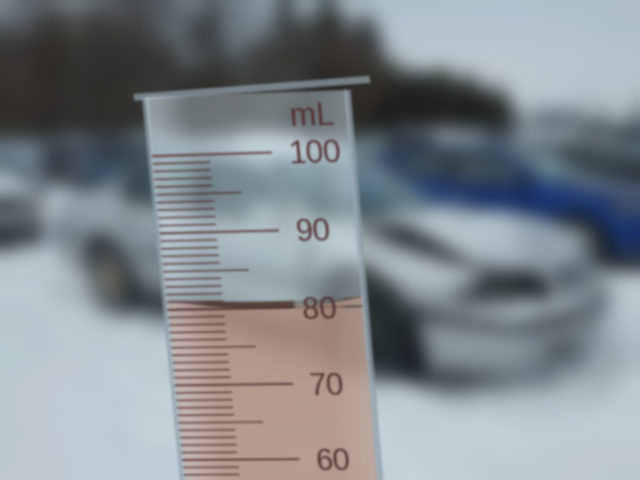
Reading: mL 80
